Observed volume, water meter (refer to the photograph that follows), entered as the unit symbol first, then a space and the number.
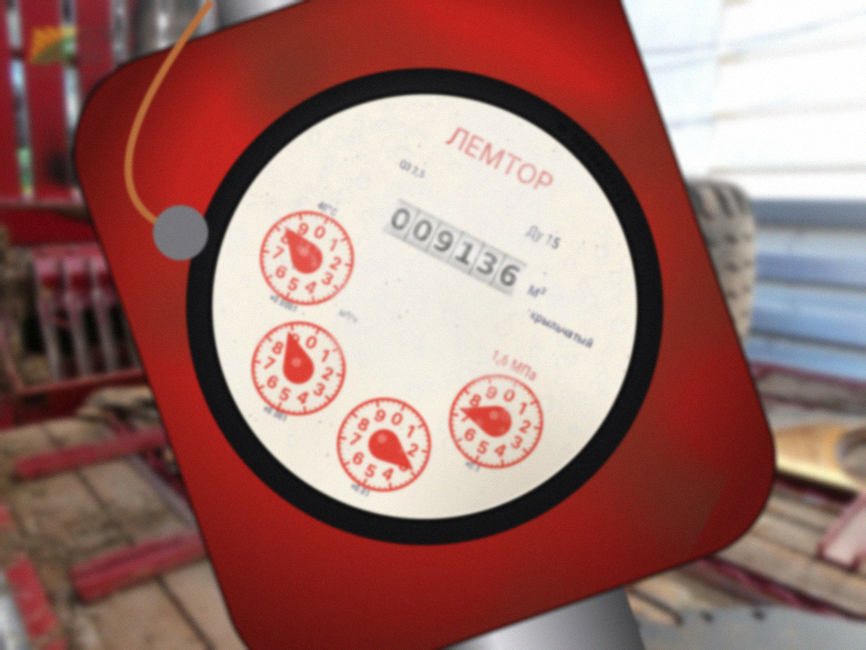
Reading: m³ 9136.7288
